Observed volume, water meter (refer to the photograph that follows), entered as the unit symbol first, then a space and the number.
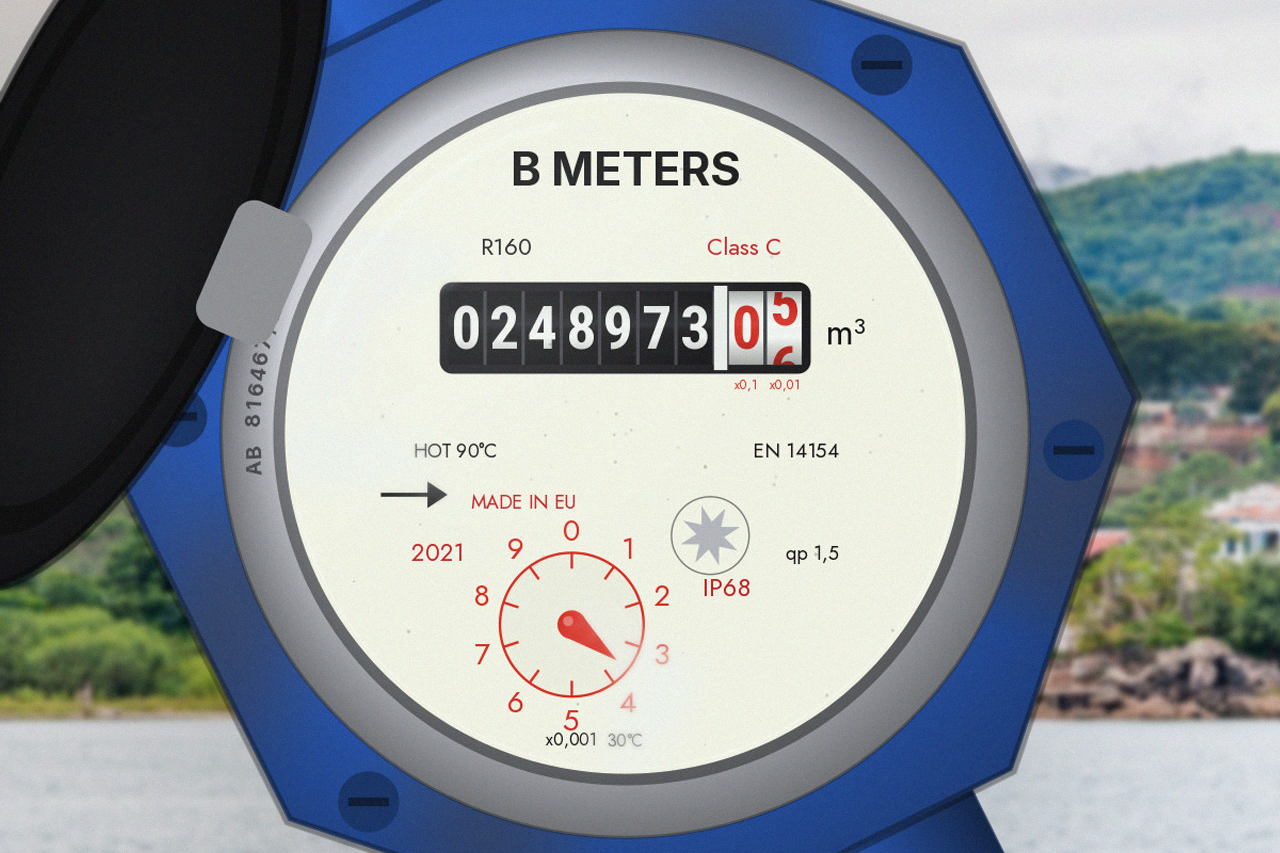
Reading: m³ 248973.053
